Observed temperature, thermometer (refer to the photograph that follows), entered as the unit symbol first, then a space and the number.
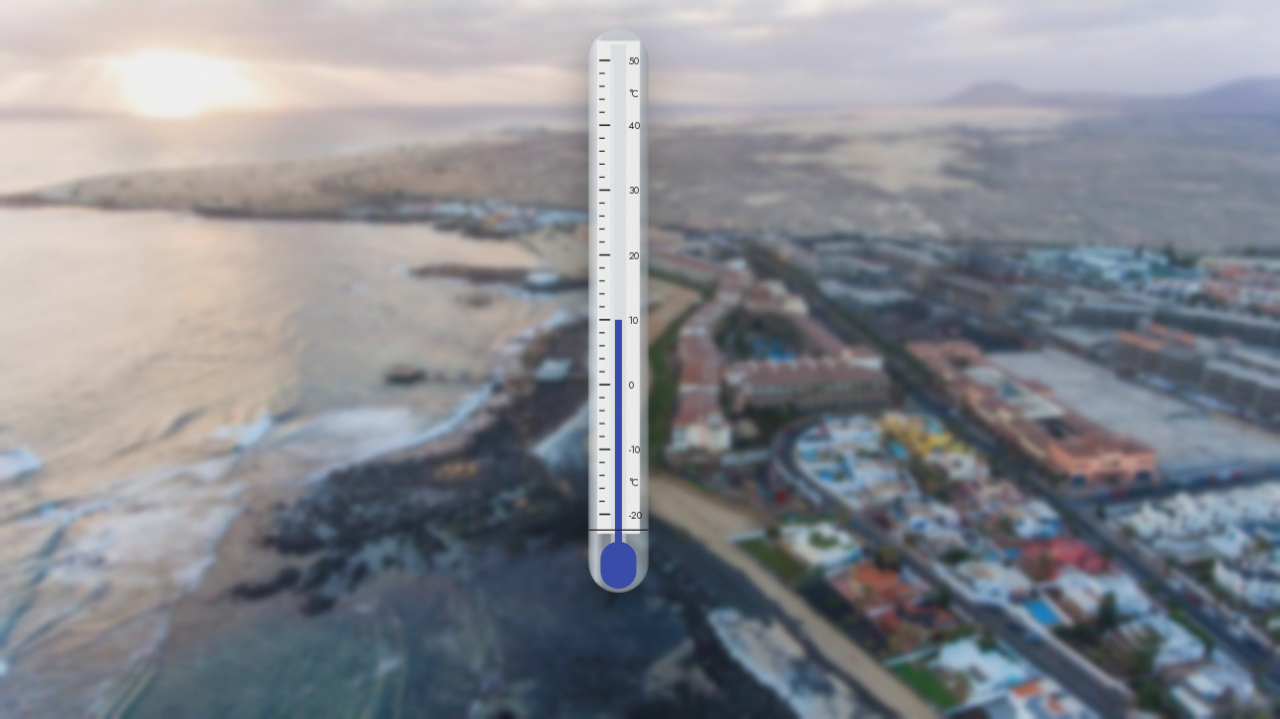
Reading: °C 10
